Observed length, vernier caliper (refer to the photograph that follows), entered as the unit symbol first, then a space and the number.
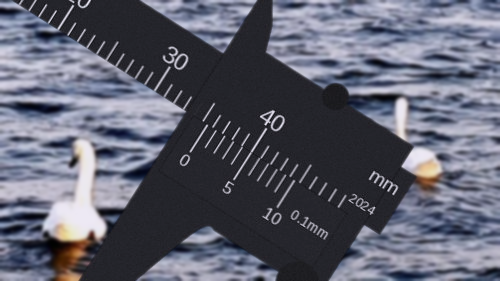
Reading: mm 35.5
